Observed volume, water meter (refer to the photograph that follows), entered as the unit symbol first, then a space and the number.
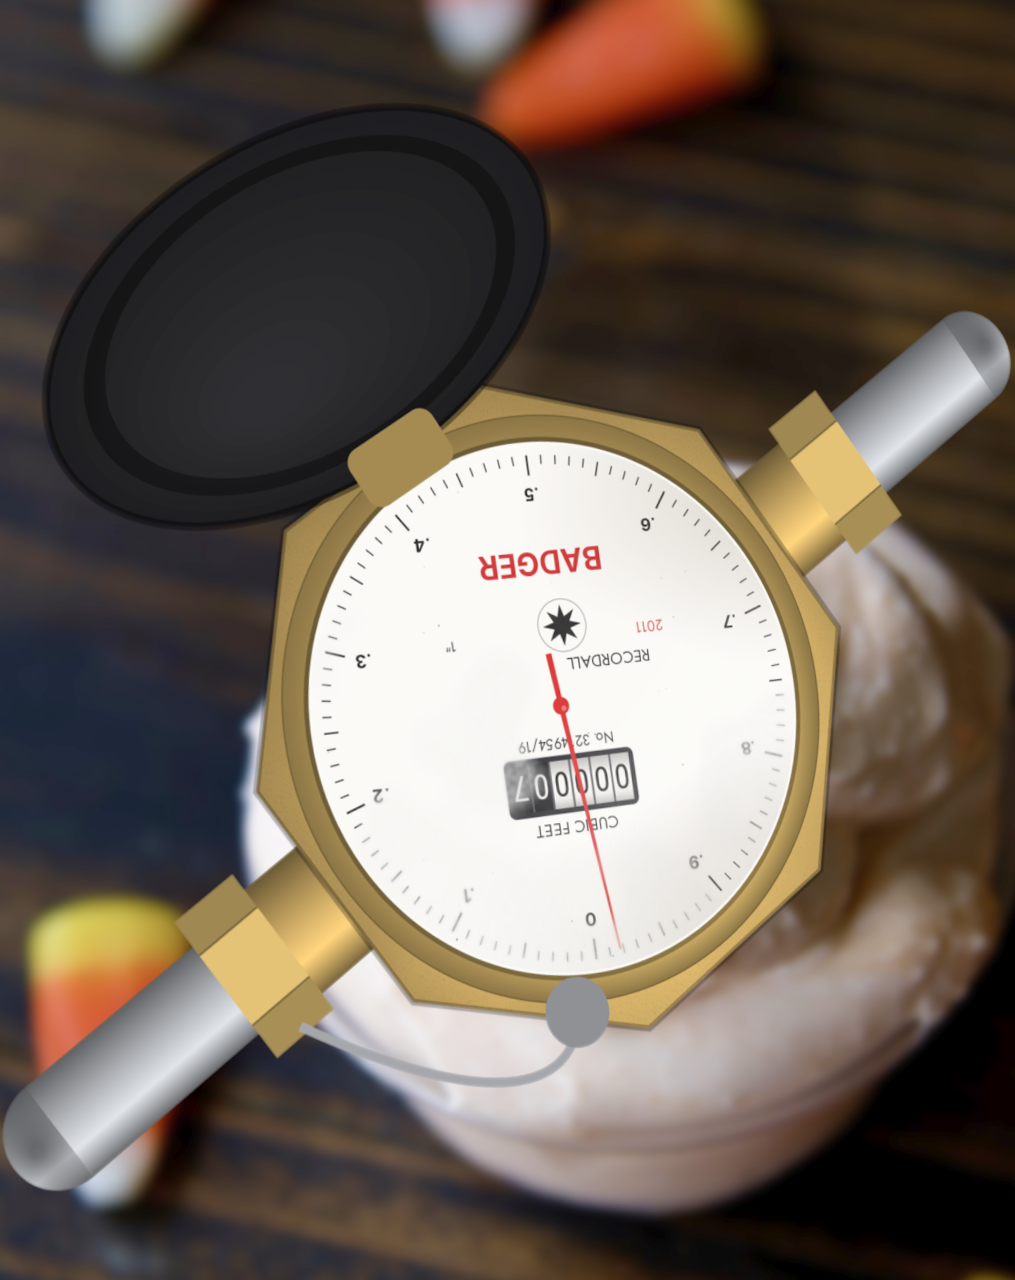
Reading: ft³ 6.98
